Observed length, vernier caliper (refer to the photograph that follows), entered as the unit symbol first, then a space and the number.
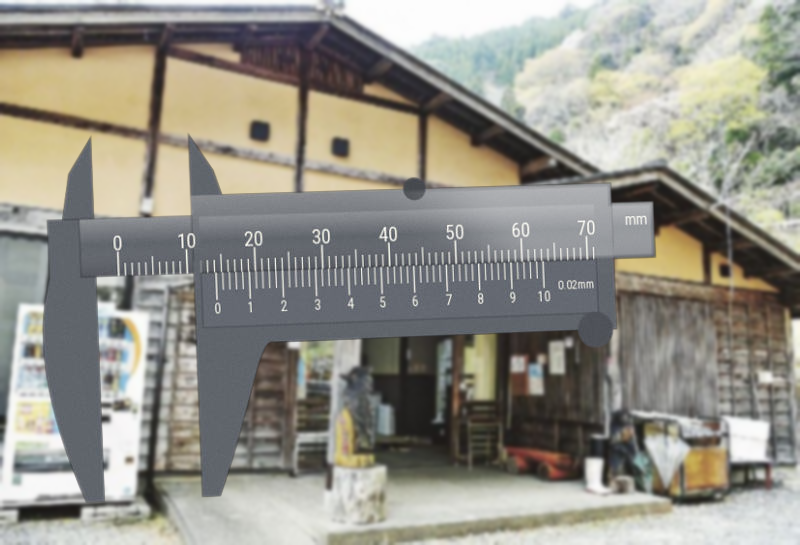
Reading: mm 14.2
